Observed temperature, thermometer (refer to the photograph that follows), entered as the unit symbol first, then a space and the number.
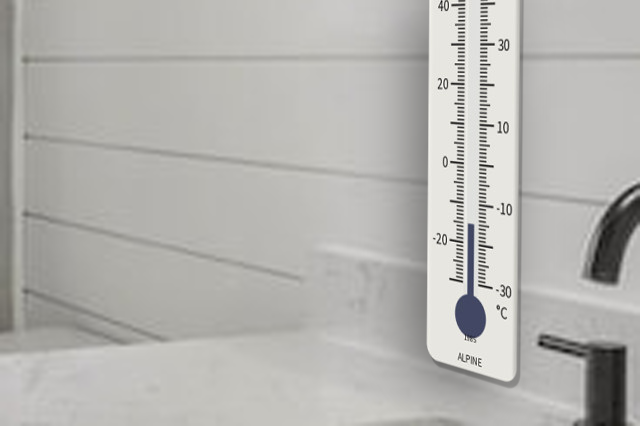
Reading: °C -15
